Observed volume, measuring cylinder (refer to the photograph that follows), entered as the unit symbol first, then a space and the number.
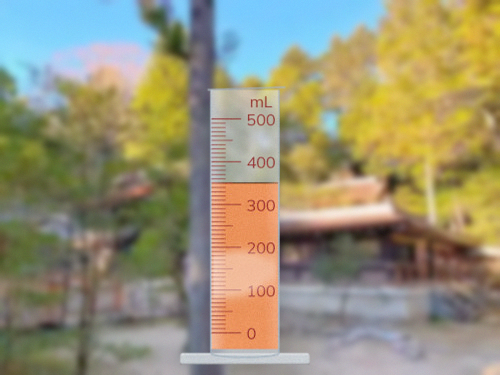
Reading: mL 350
